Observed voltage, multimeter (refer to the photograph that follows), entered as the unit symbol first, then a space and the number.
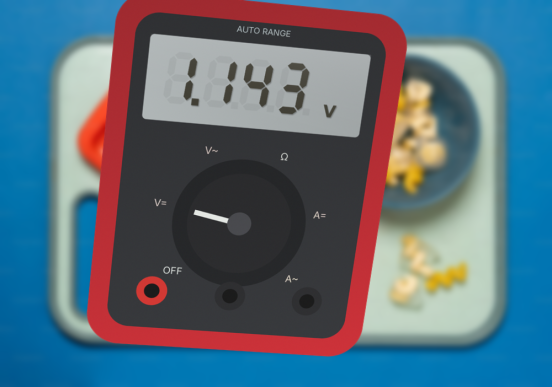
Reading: V 1.143
